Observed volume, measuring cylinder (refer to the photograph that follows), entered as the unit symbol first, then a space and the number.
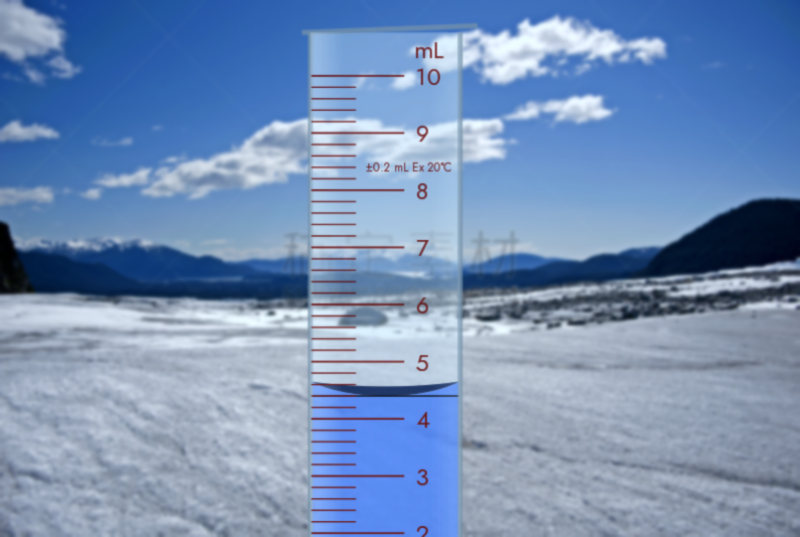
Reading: mL 4.4
